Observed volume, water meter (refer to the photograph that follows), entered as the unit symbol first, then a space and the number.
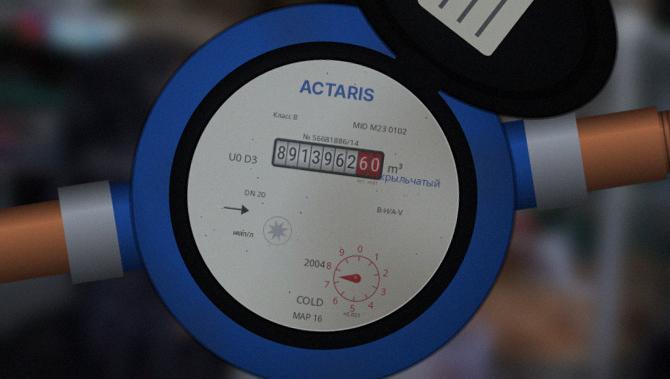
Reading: m³ 8913962.607
